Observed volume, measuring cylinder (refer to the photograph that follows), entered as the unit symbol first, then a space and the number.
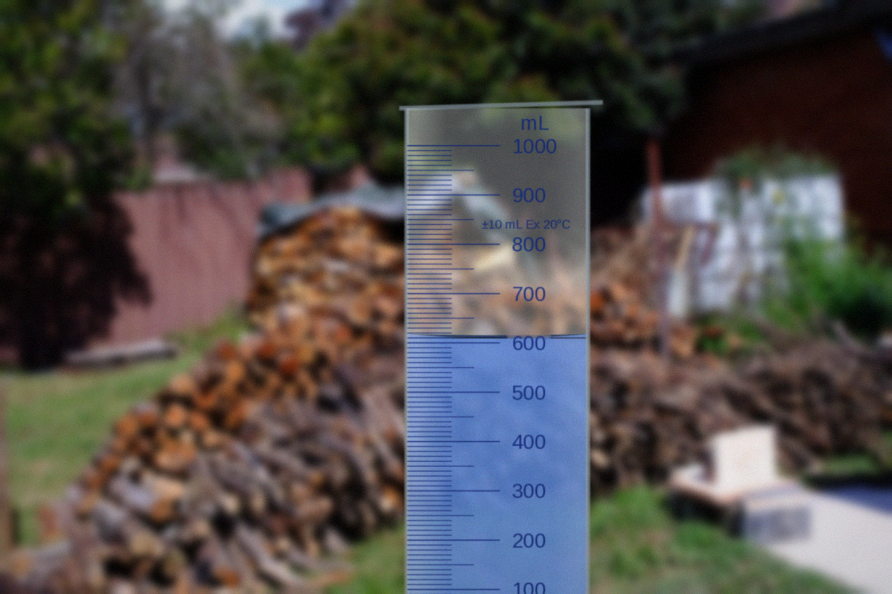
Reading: mL 610
